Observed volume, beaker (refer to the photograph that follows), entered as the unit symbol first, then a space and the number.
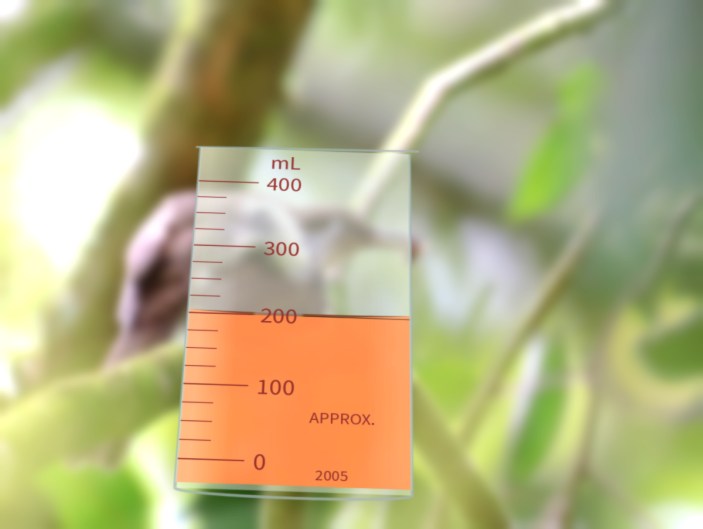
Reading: mL 200
